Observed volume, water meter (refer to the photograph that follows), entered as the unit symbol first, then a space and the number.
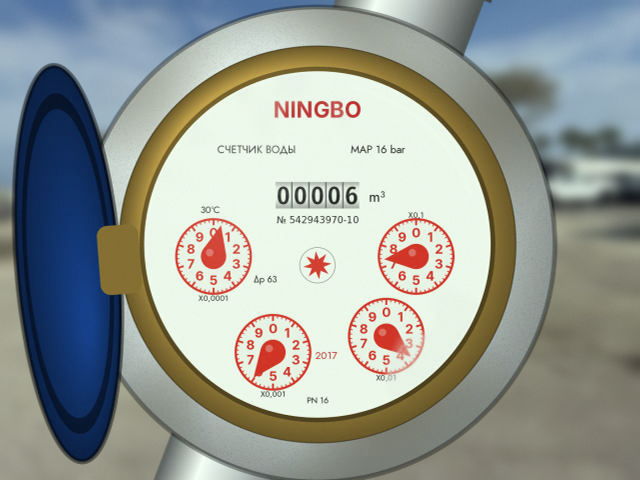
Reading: m³ 6.7360
